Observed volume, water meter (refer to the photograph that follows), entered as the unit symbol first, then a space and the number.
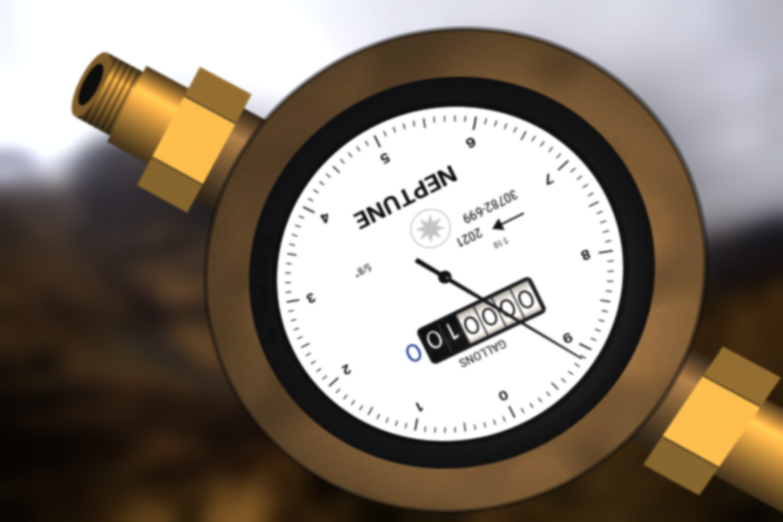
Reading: gal 99.1
